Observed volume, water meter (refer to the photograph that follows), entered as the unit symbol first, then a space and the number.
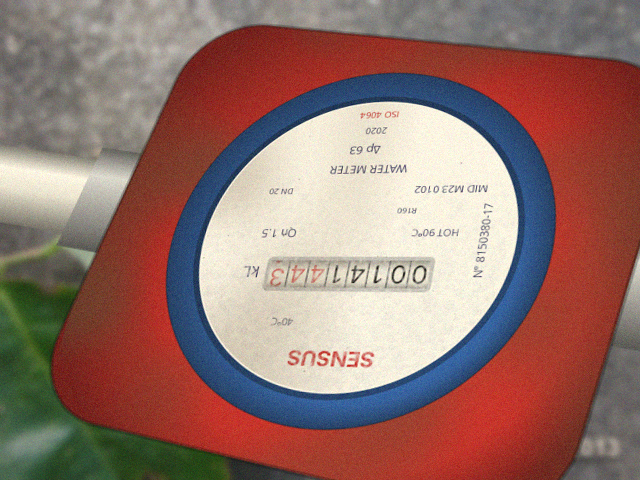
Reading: kL 141.443
